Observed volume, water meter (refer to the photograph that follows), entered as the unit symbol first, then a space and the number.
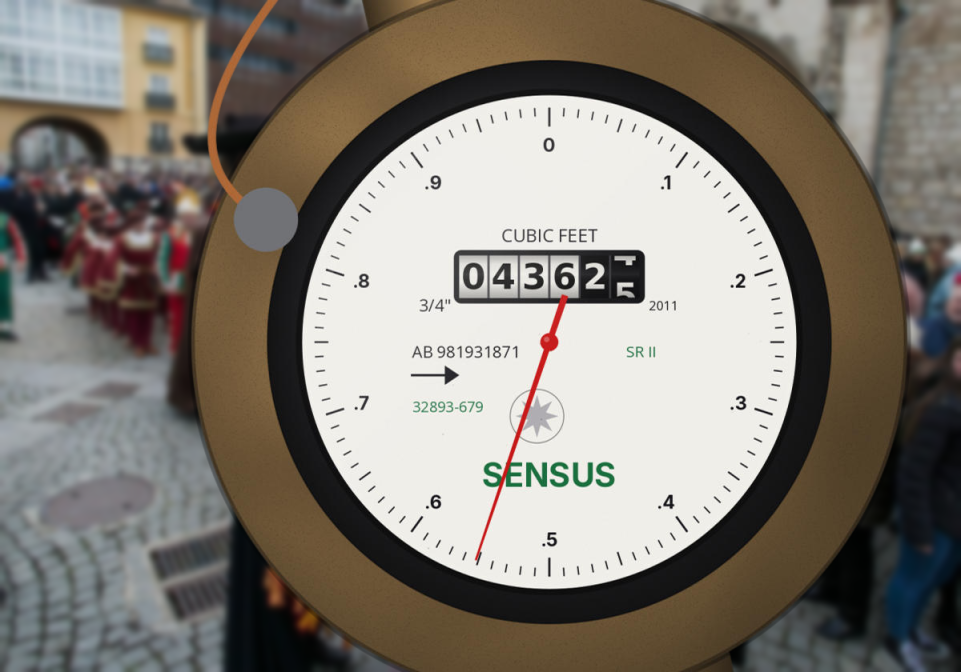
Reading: ft³ 43624.55
